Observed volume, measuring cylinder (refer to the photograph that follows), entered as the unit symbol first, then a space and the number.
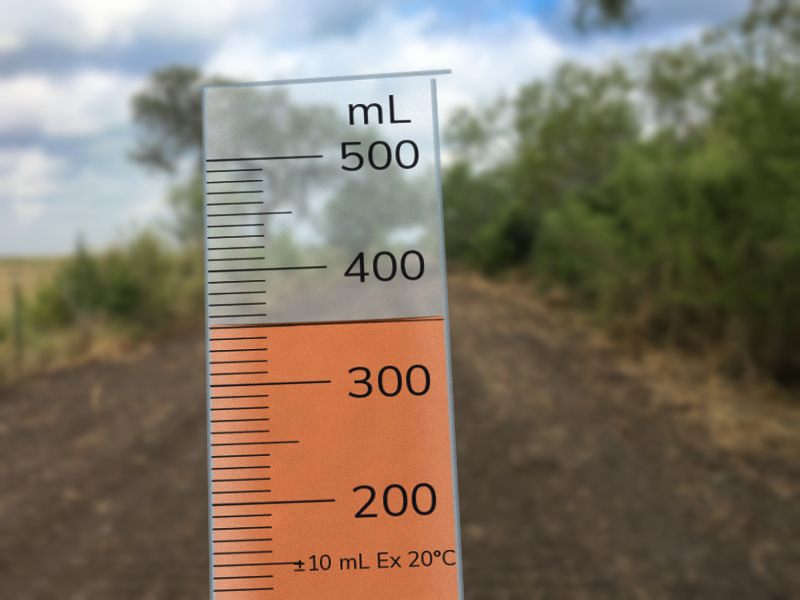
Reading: mL 350
